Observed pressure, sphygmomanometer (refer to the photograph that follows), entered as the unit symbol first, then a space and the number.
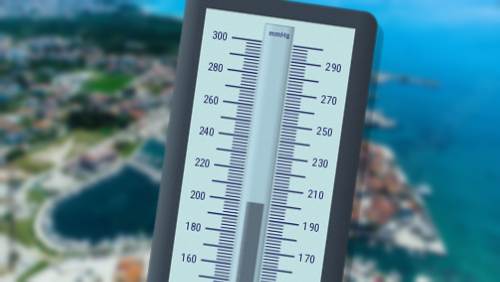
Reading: mmHg 200
